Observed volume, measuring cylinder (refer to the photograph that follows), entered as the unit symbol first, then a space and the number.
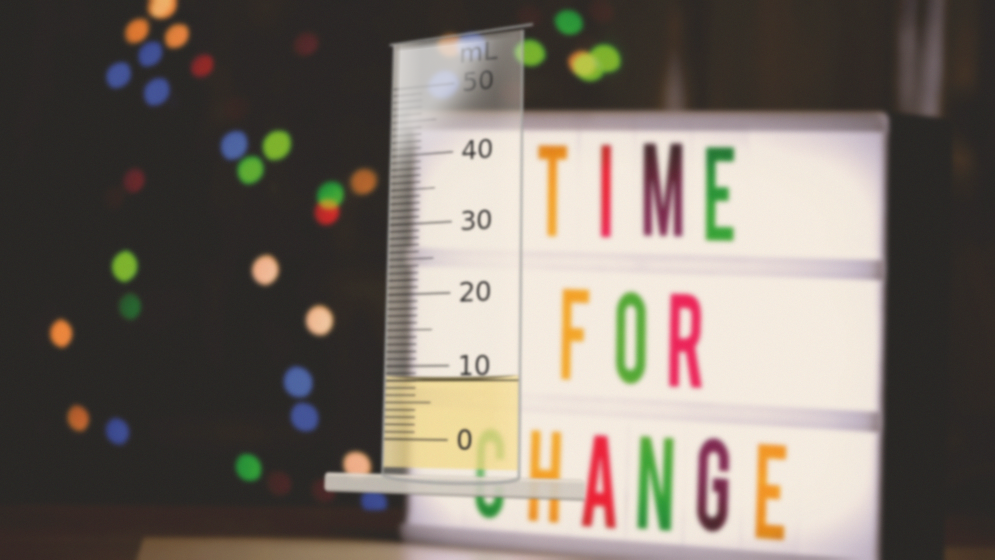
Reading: mL 8
